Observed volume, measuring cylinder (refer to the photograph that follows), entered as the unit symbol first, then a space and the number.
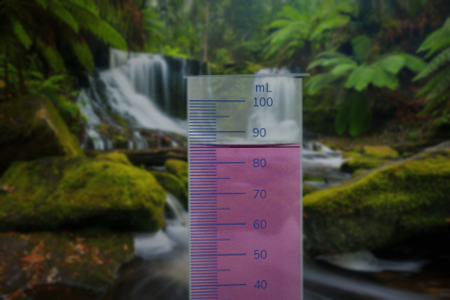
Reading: mL 85
